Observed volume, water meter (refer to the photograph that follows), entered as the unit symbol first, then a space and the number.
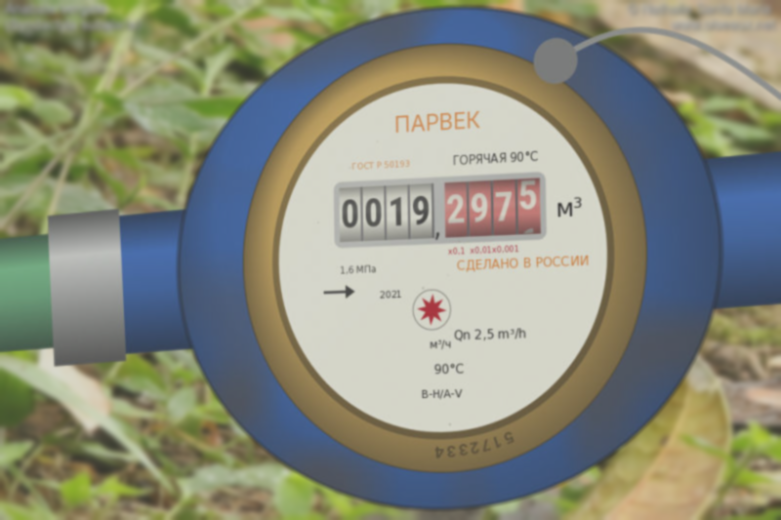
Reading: m³ 19.2975
